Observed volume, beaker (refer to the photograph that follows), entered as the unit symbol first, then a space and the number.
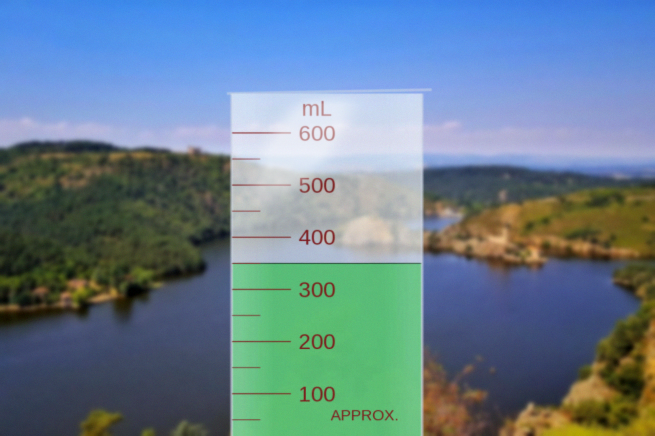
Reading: mL 350
